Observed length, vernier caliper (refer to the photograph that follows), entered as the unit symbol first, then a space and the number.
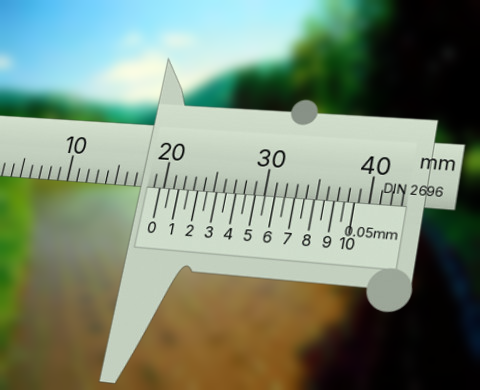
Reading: mm 19.6
